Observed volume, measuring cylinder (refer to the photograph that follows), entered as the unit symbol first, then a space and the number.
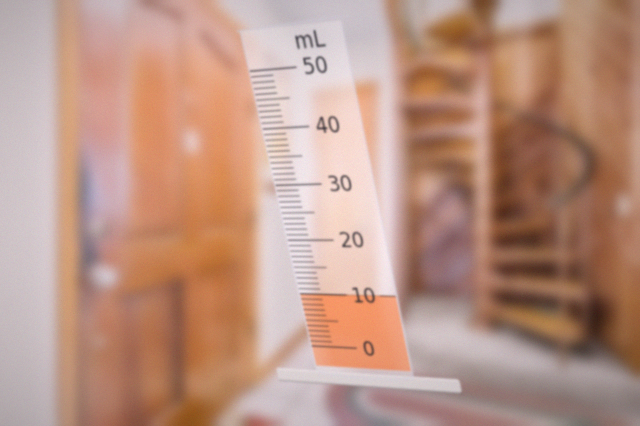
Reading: mL 10
